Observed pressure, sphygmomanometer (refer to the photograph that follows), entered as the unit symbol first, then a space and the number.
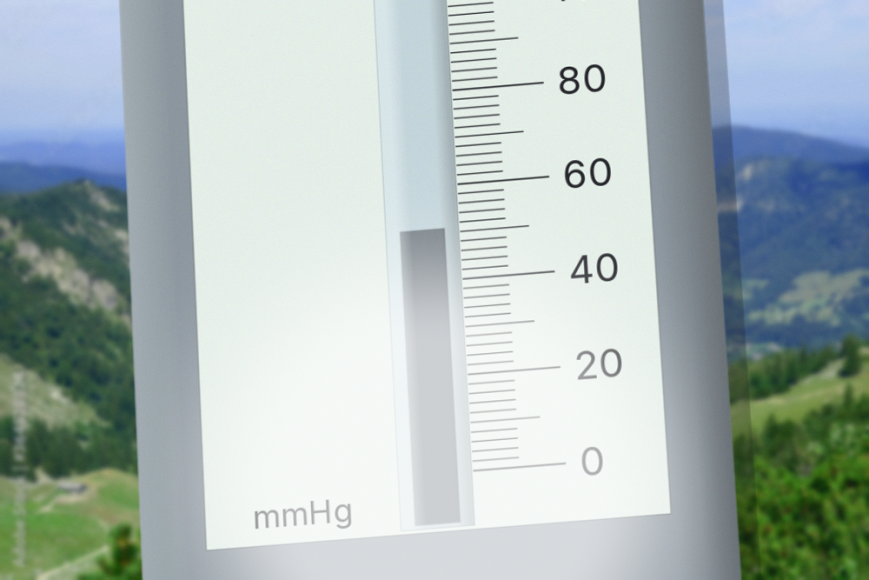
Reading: mmHg 51
